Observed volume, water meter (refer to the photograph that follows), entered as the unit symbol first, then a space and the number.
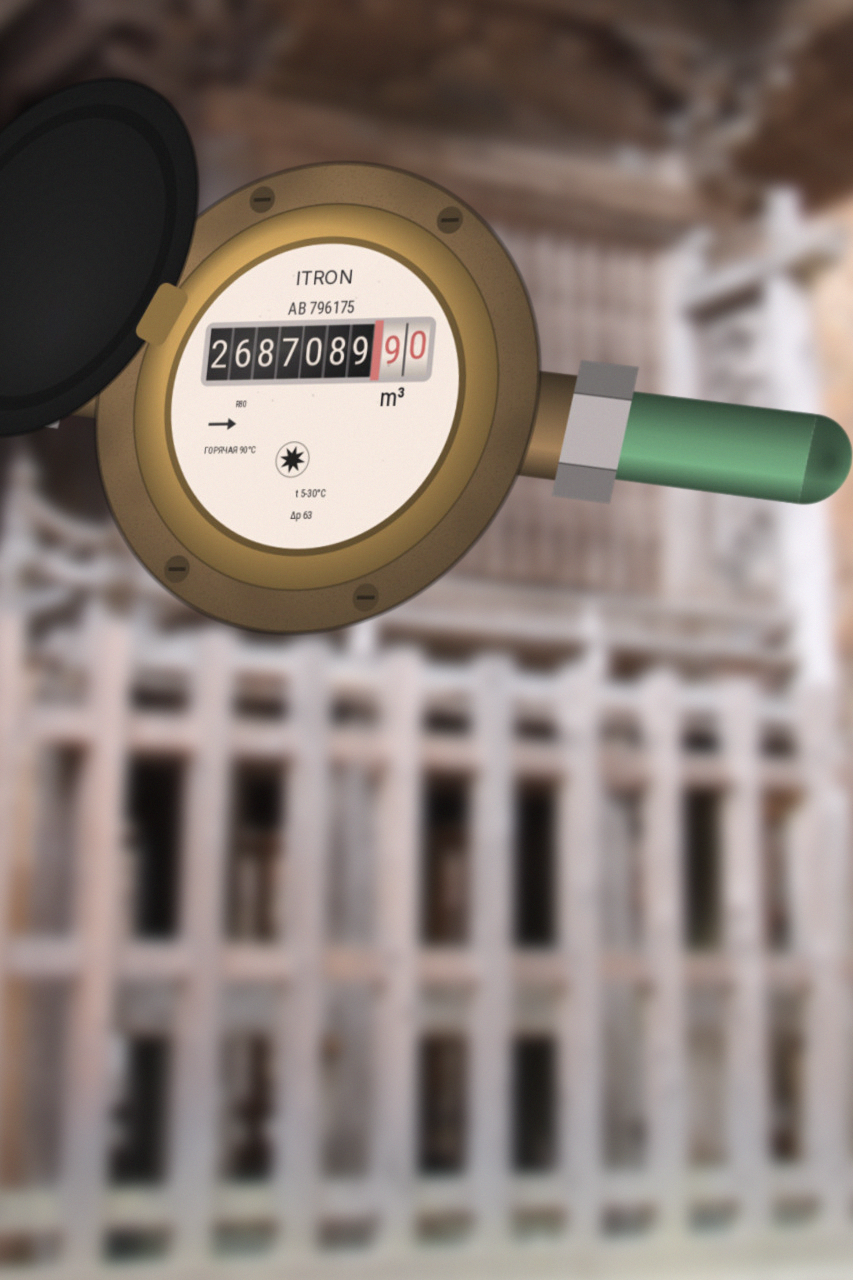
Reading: m³ 2687089.90
